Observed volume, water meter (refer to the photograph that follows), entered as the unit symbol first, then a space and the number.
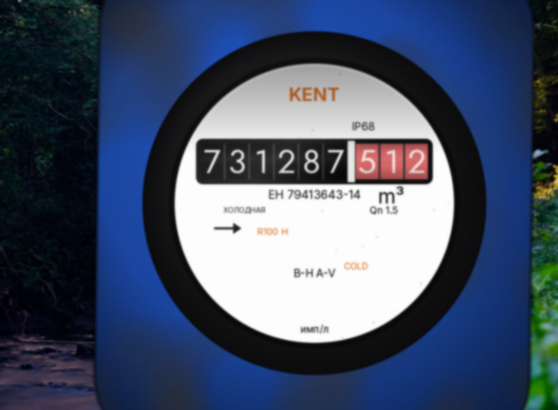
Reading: m³ 731287.512
